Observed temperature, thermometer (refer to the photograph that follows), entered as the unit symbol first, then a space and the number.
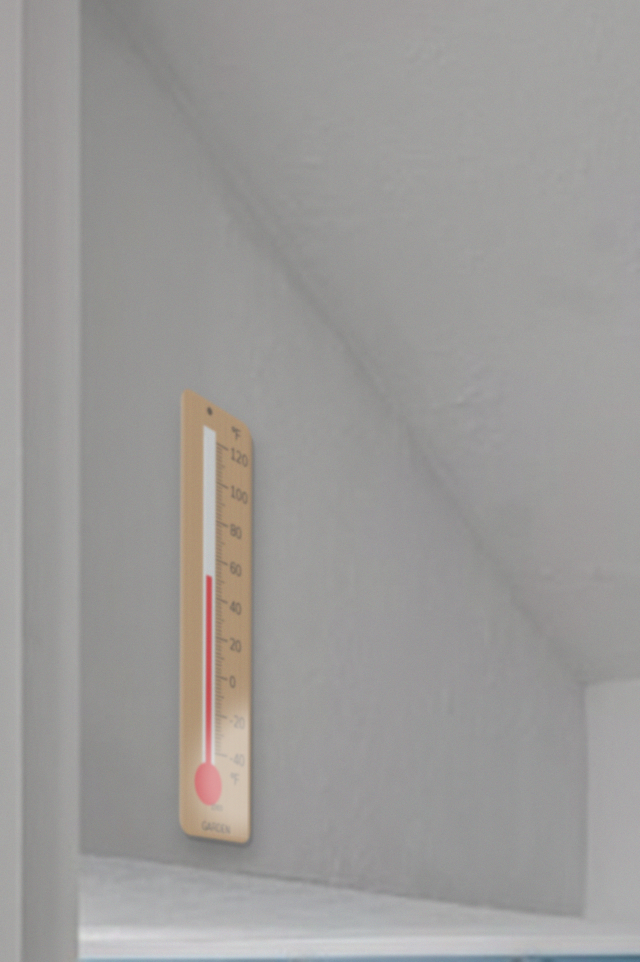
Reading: °F 50
